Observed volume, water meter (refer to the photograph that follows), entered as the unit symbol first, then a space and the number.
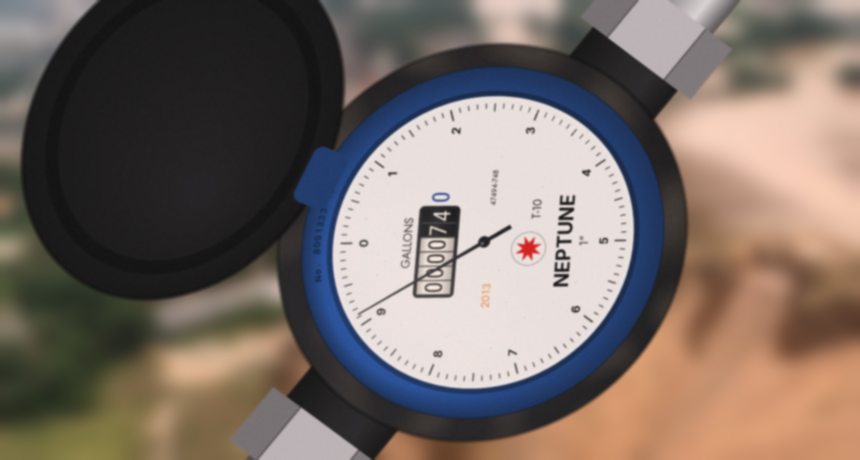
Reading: gal 739.1
